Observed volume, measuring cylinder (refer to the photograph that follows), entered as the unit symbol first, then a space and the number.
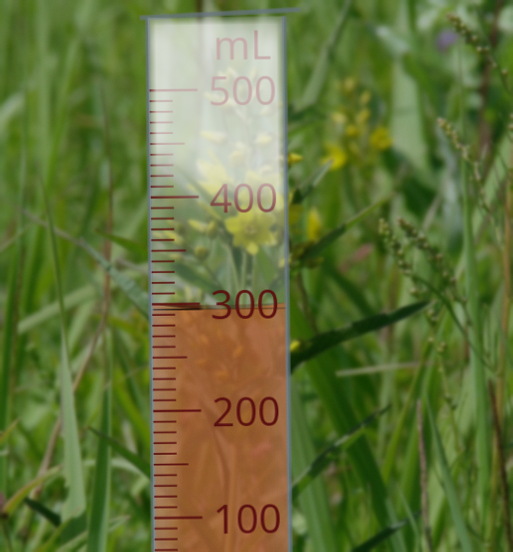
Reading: mL 295
